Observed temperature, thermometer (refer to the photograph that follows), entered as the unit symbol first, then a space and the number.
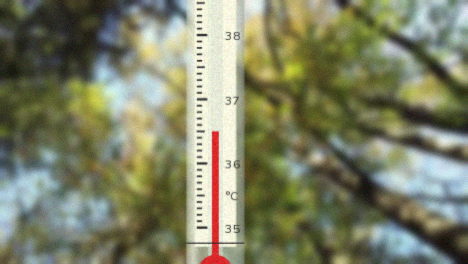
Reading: °C 36.5
